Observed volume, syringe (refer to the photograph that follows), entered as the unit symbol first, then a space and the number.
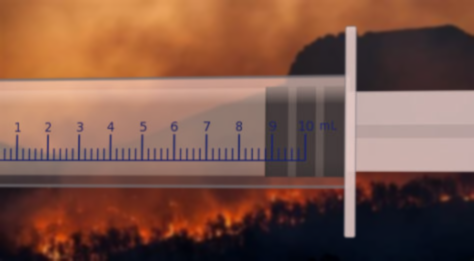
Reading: mL 8.8
